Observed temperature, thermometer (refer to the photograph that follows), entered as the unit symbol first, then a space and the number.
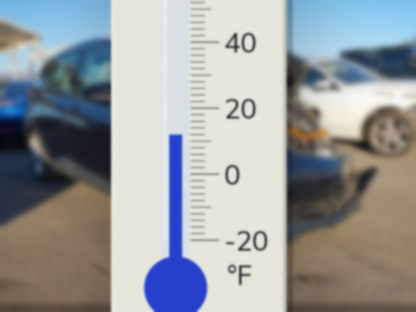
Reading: °F 12
